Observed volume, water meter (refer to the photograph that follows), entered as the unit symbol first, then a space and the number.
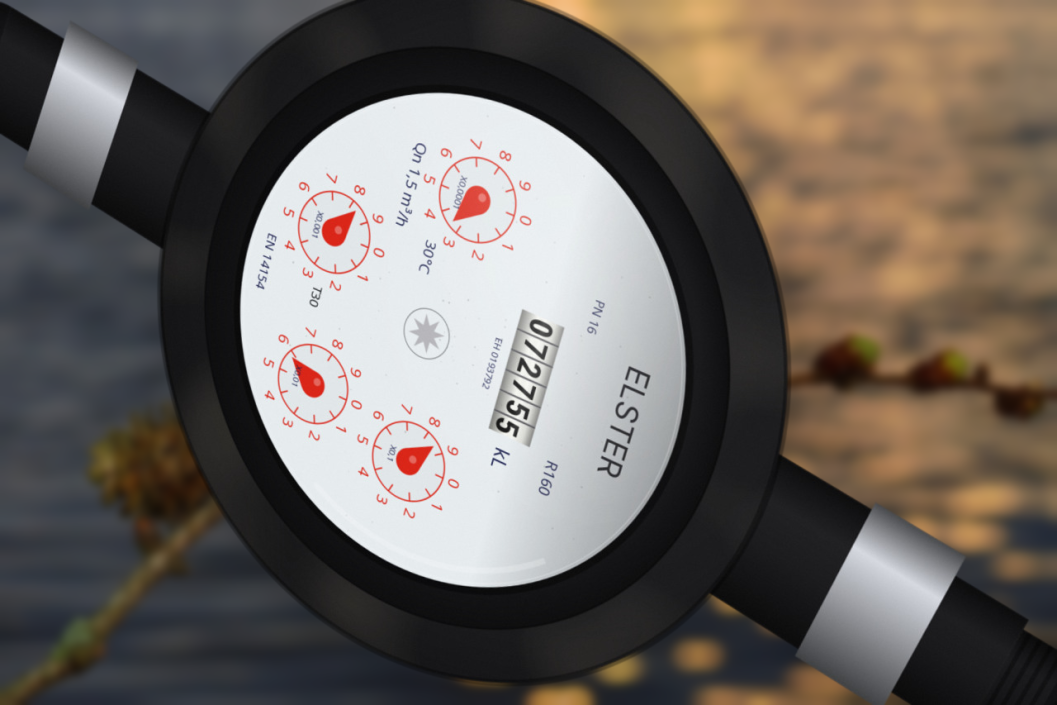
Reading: kL 72754.8583
